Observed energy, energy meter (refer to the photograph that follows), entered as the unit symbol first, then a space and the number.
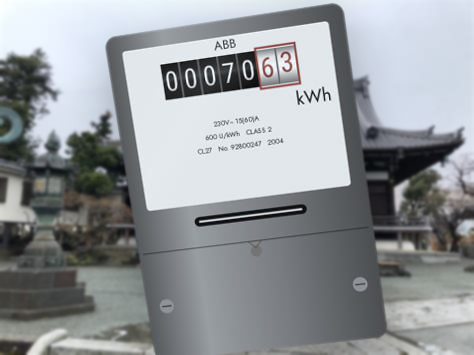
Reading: kWh 70.63
